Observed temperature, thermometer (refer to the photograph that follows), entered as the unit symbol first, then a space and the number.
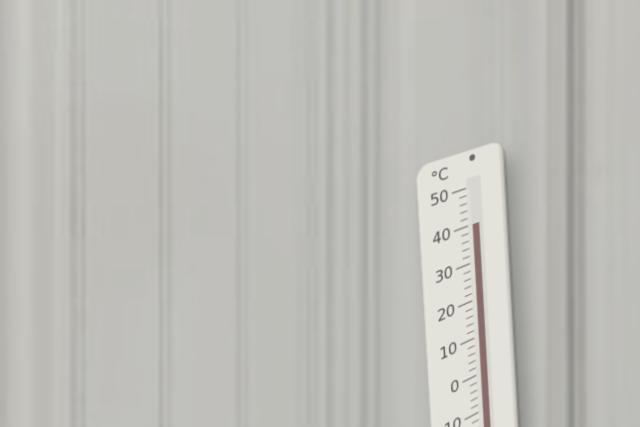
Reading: °C 40
